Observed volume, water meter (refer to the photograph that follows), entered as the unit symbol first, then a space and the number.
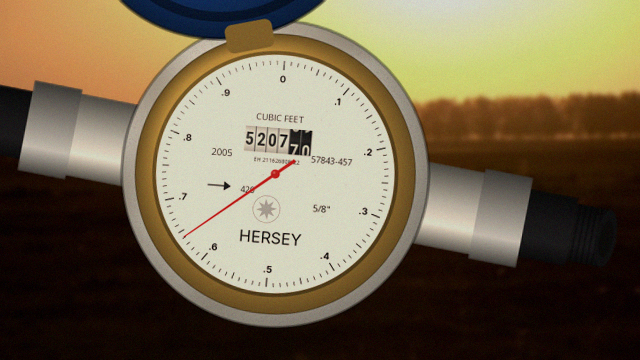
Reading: ft³ 520769.64
